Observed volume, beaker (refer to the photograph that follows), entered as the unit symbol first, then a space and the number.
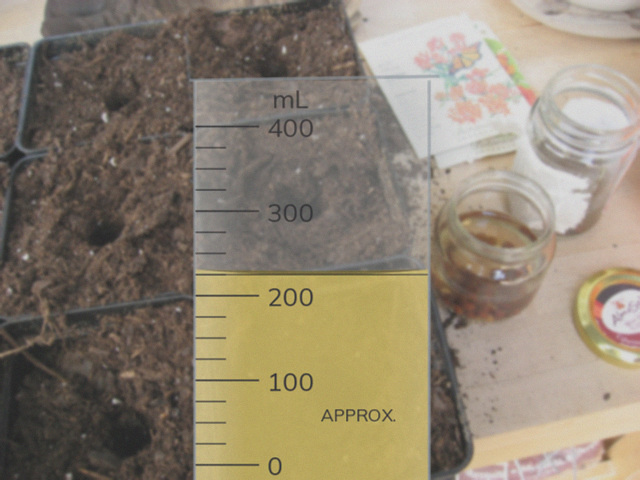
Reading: mL 225
